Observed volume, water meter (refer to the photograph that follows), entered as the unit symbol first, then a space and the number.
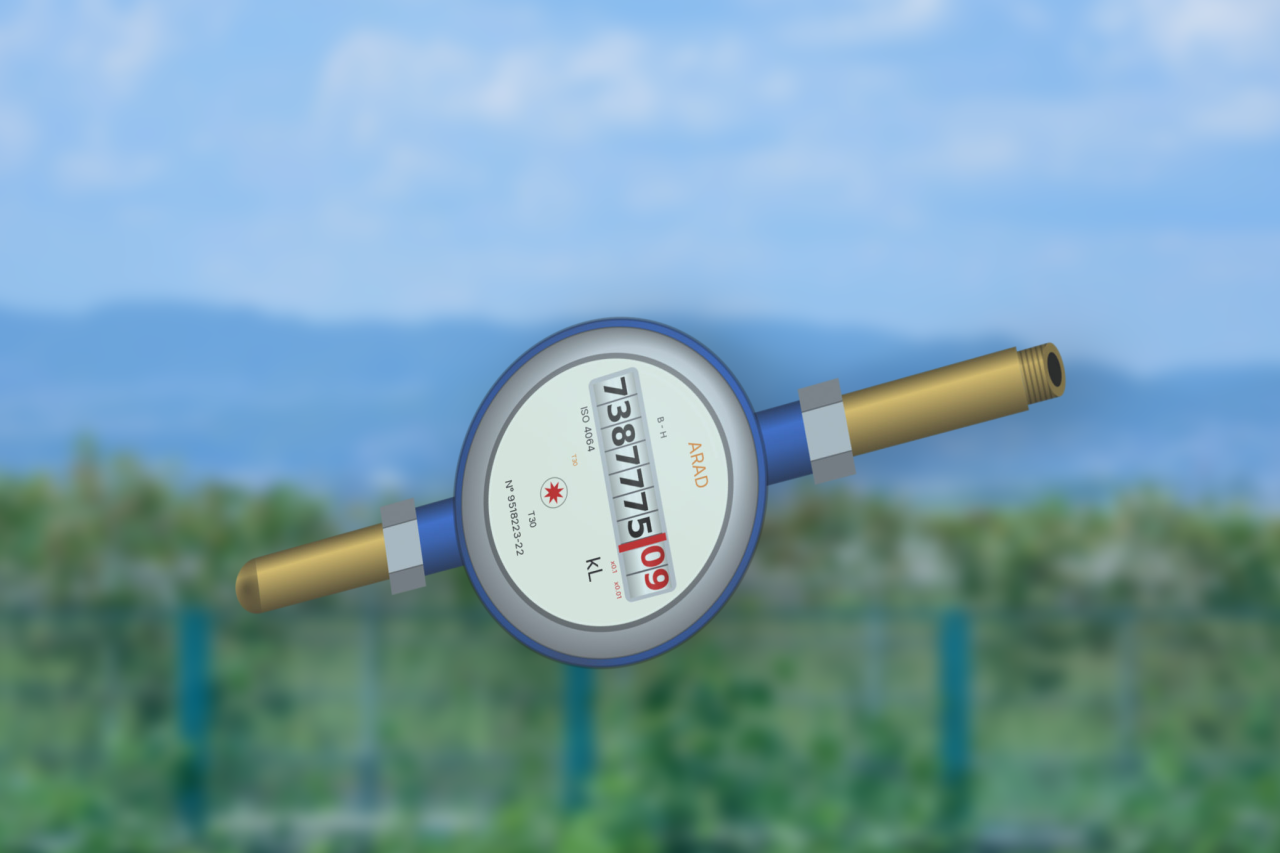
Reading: kL 7387775.09
